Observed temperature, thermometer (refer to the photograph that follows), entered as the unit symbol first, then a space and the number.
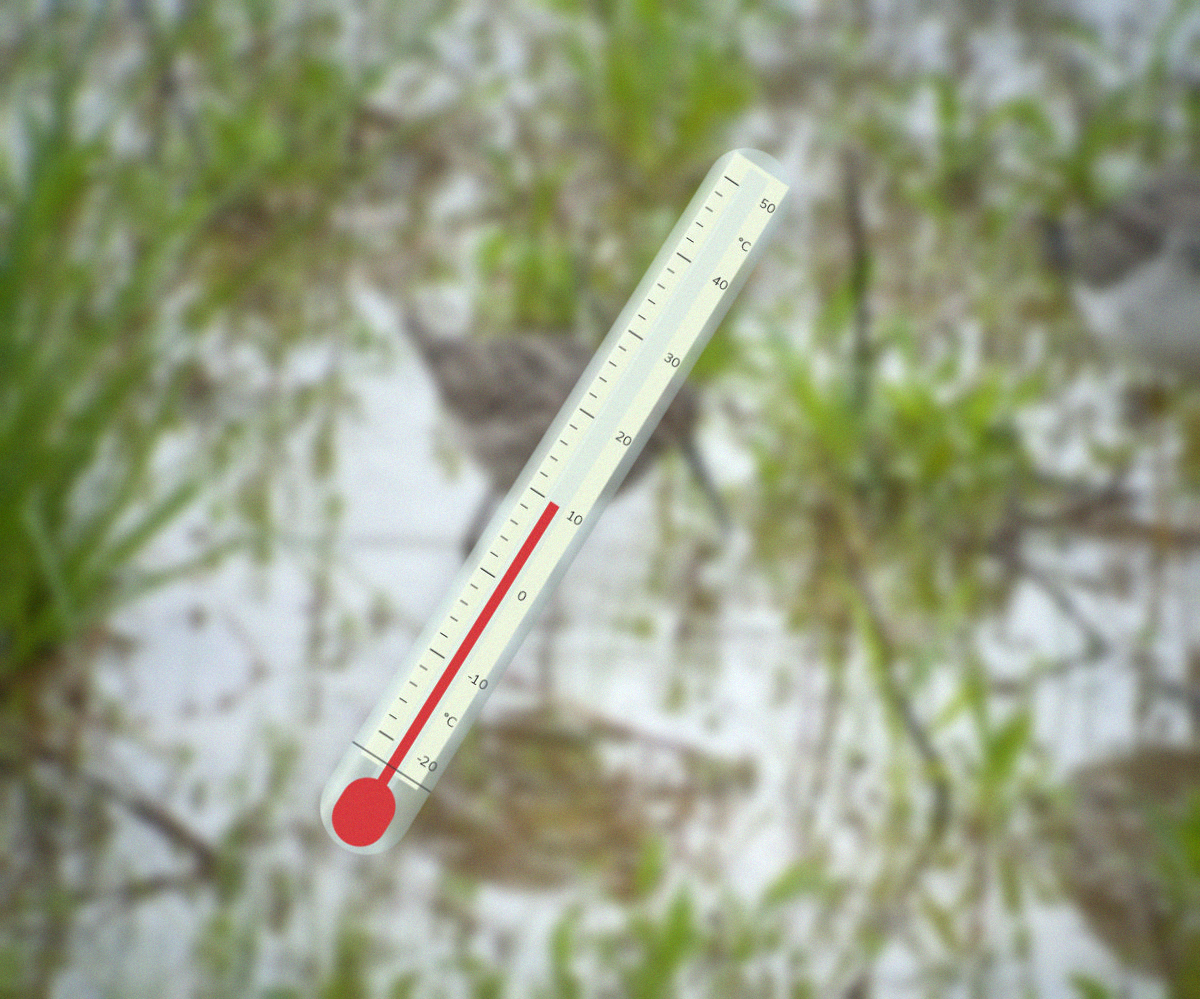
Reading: °C 10
